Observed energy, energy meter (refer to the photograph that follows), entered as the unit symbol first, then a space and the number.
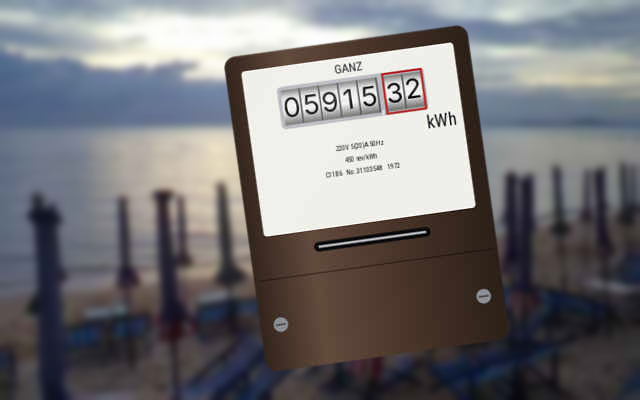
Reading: kWh 5915.32
